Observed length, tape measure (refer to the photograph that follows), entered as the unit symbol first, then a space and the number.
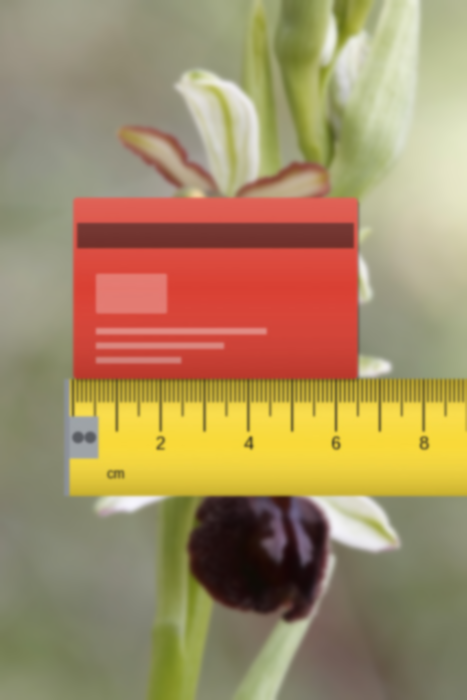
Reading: cm 6.5
